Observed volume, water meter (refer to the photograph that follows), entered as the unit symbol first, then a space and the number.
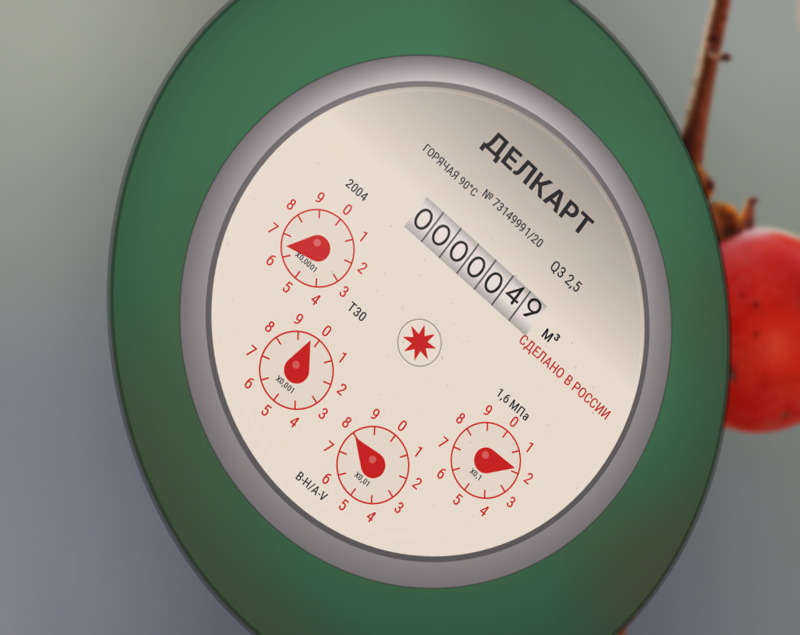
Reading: m³ 49.1796
